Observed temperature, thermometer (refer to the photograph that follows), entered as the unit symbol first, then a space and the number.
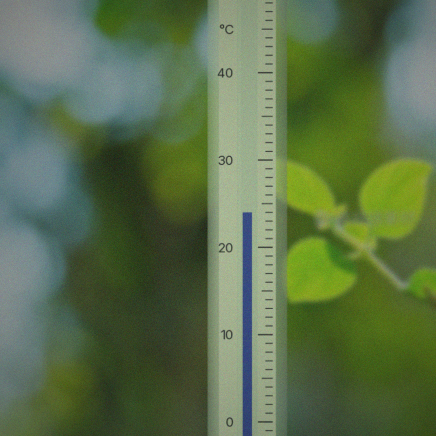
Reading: °C 24
